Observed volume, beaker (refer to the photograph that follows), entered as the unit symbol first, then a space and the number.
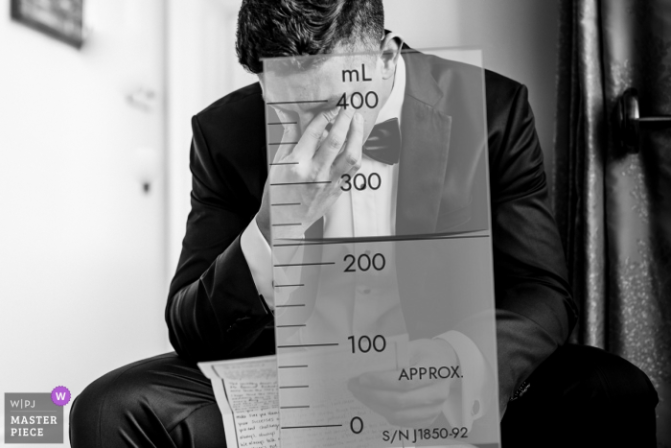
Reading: mL 225
